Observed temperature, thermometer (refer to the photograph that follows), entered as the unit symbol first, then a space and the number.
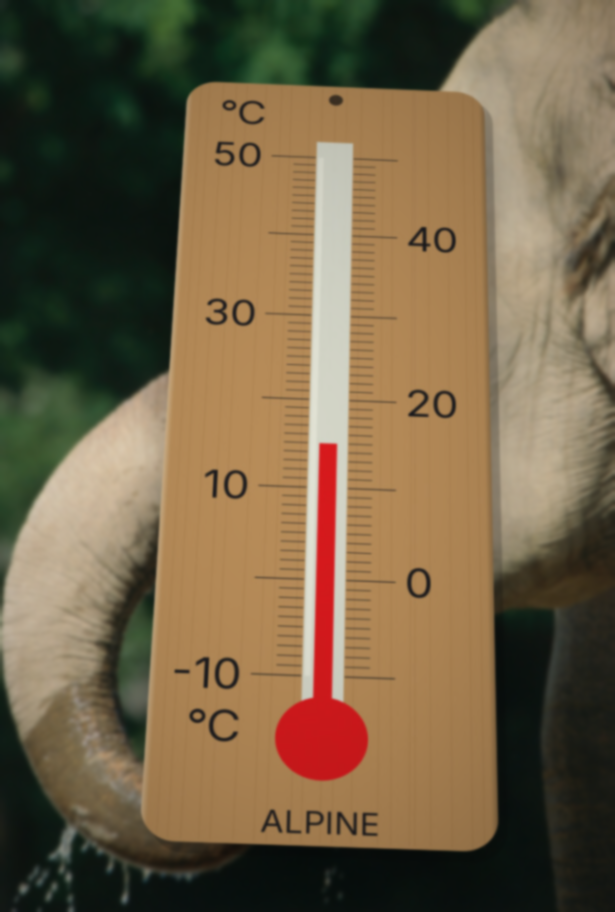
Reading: °C 15
